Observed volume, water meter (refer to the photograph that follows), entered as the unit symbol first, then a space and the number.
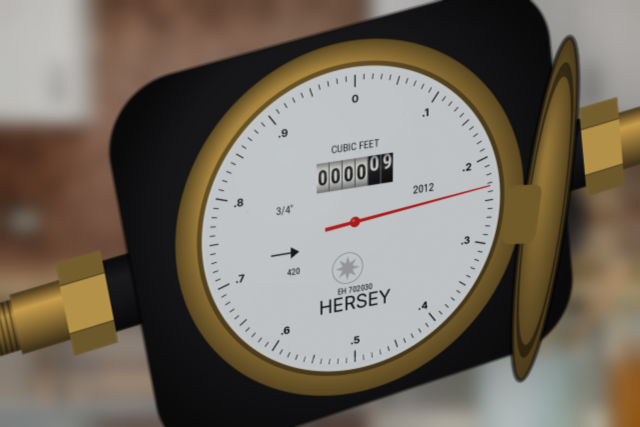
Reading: ft³ 9.23
